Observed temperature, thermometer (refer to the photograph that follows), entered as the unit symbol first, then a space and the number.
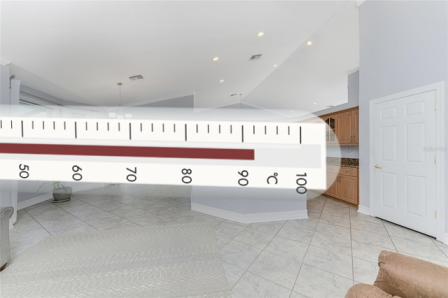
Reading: °C 92
